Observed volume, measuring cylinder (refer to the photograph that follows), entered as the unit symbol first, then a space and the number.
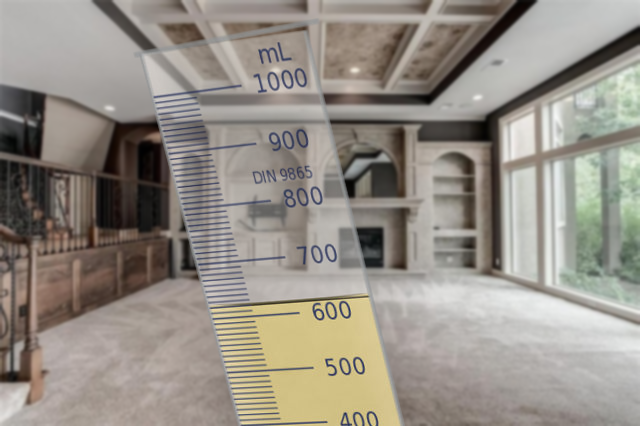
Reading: mL 620
